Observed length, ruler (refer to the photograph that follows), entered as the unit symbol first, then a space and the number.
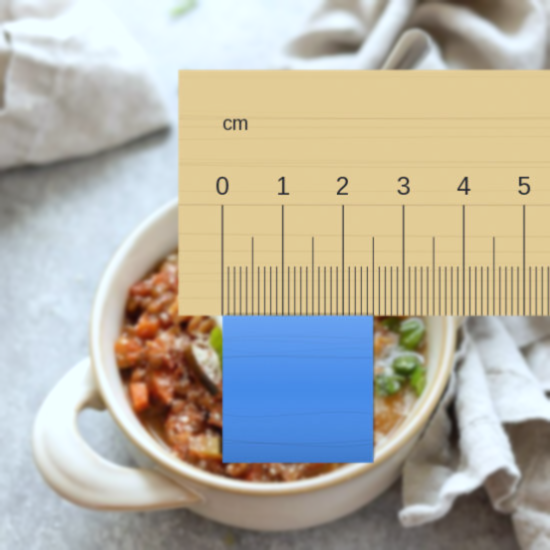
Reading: cm 2.5
